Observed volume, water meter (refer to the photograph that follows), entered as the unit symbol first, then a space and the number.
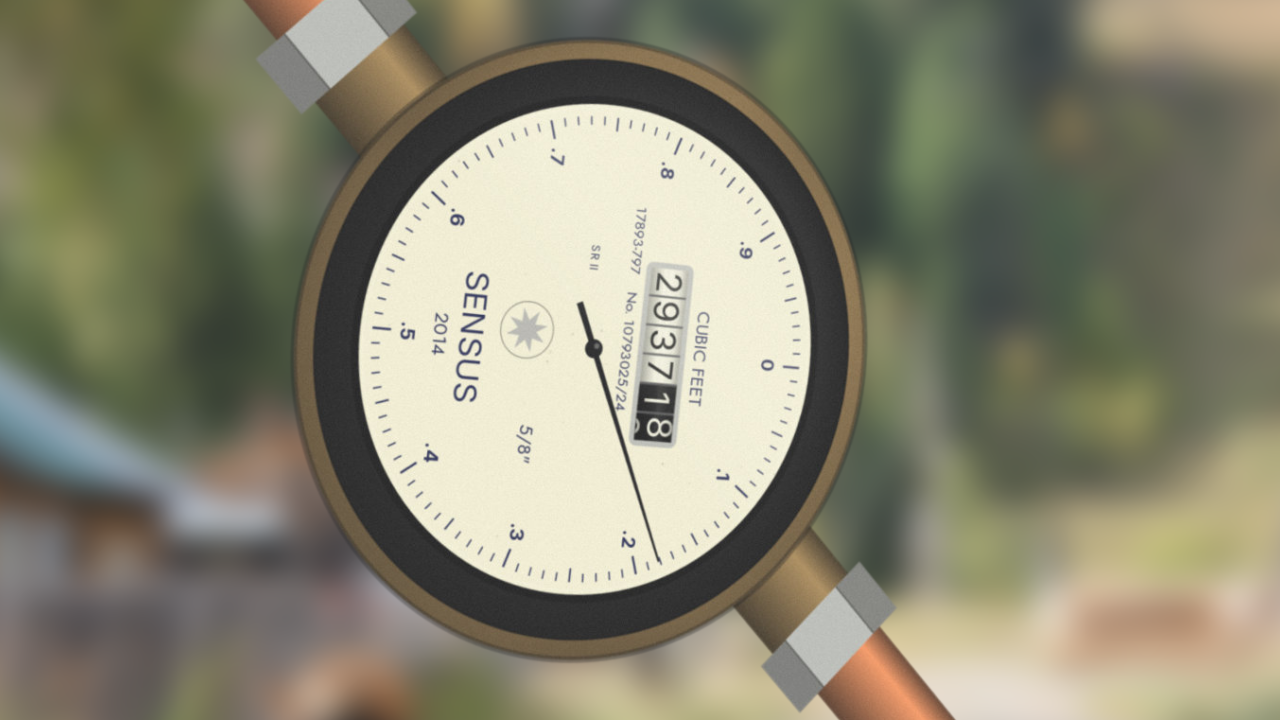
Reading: ft³ 293718.18
